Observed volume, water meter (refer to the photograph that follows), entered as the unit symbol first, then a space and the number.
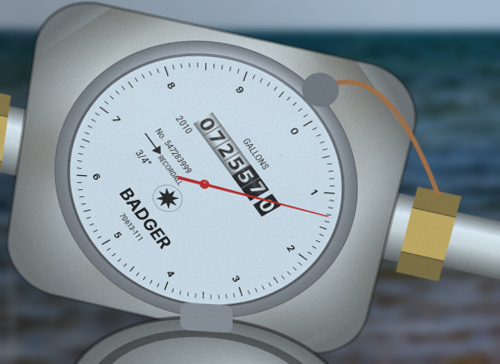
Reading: gal 725571.3
